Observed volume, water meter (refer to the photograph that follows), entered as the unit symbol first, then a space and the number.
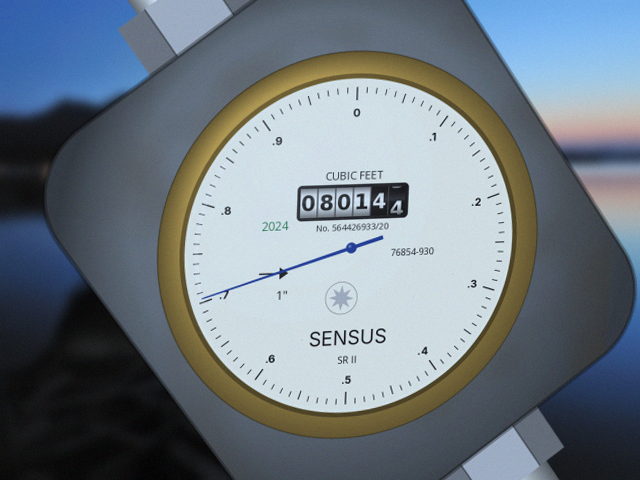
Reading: ft³ 80143.70
